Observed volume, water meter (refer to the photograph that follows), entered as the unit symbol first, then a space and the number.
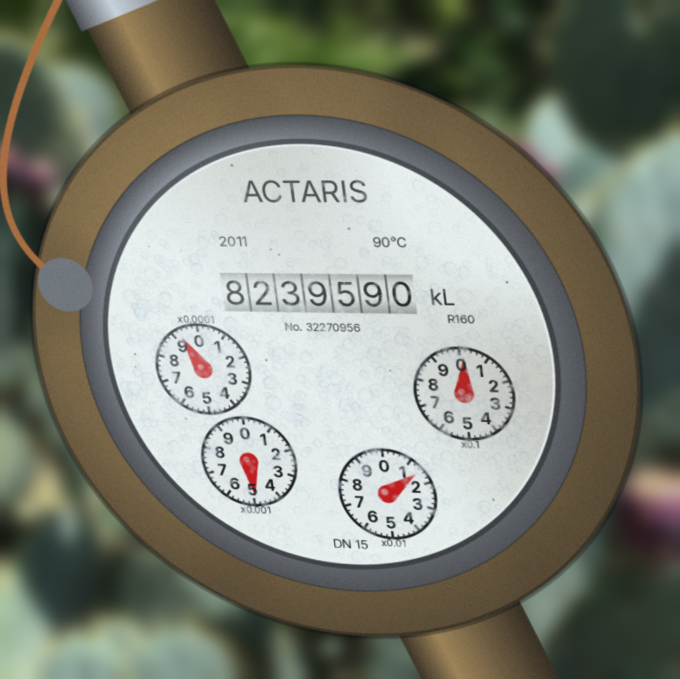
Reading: kL 8239590.0149
